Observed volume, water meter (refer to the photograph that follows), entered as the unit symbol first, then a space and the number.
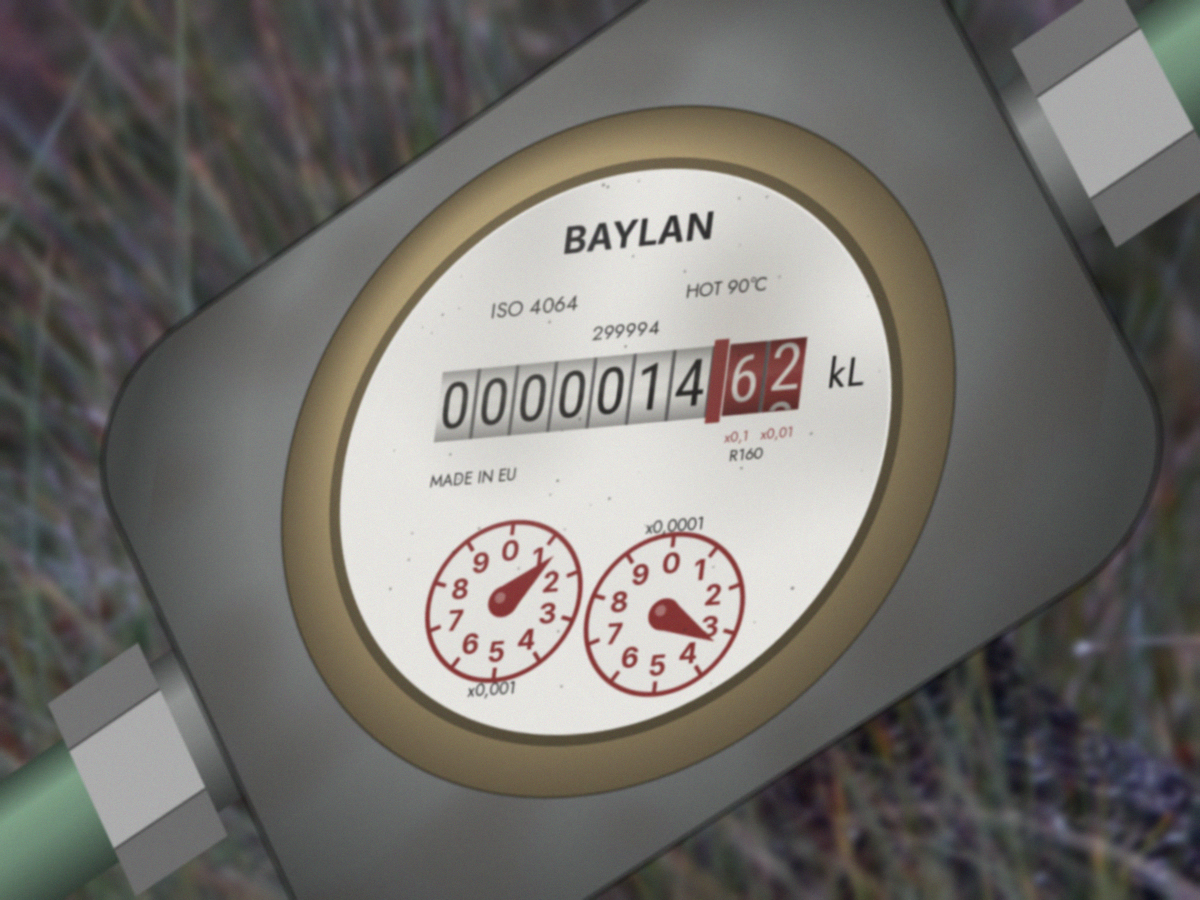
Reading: kL 14.6213
